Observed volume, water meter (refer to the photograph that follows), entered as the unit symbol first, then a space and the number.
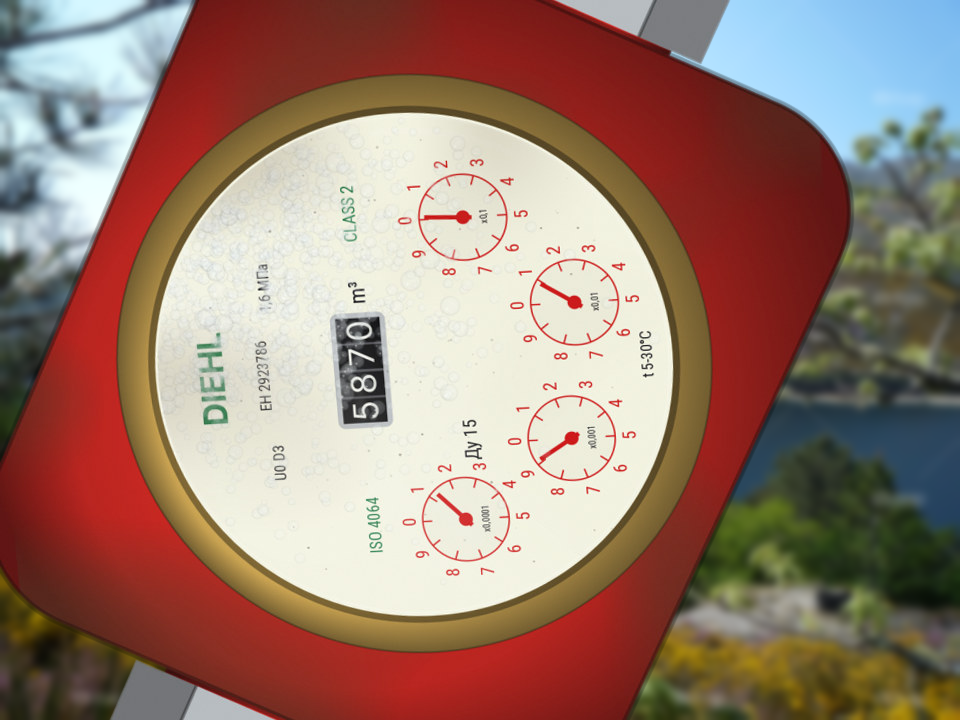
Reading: m³ 5870.0091
